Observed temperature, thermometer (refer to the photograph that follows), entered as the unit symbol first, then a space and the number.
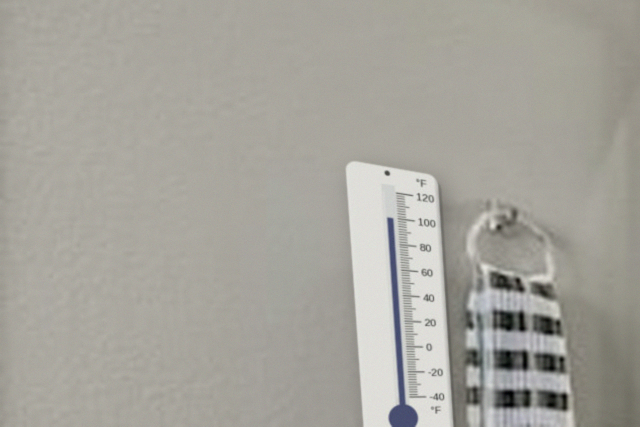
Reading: °F 100
